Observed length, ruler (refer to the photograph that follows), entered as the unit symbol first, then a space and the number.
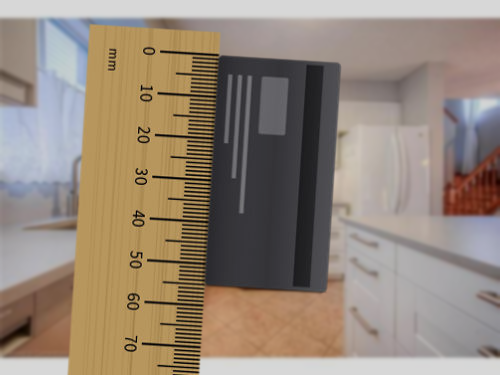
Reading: mm 55
